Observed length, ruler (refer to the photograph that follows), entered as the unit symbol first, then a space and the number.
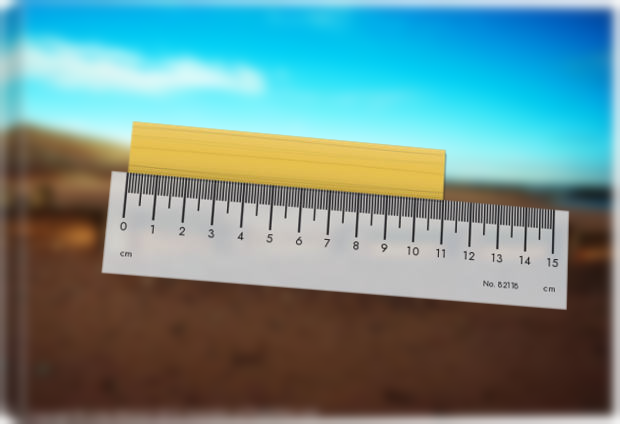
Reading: cm 11
